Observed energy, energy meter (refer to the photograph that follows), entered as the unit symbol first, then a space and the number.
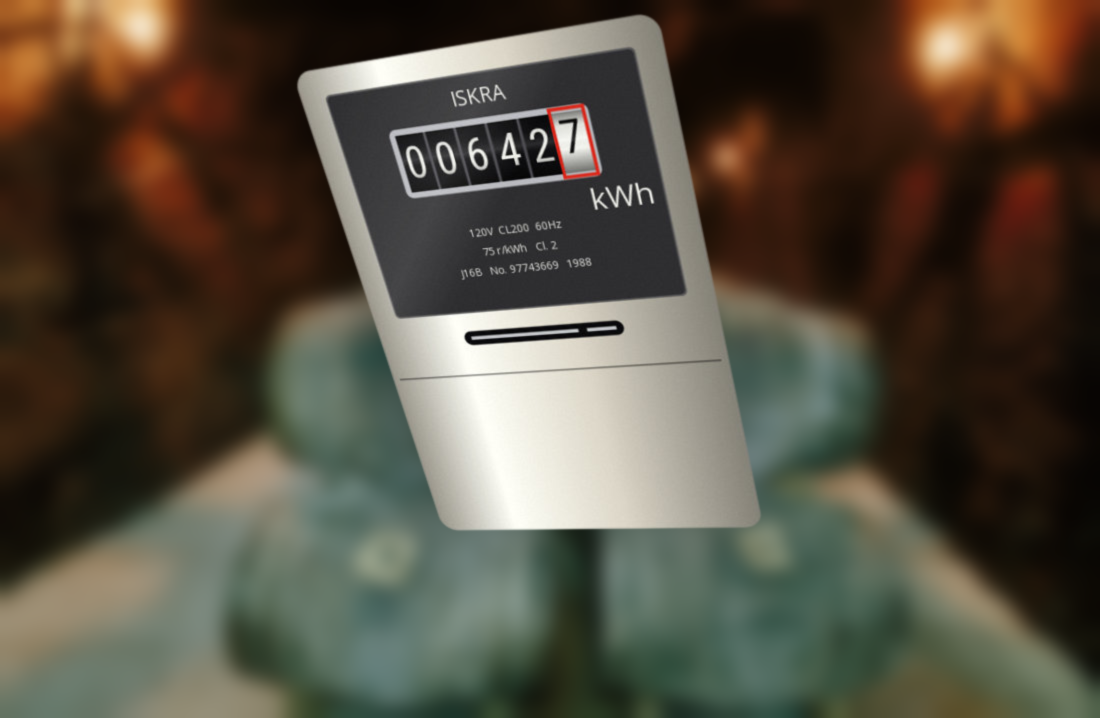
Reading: kWh 642.7
